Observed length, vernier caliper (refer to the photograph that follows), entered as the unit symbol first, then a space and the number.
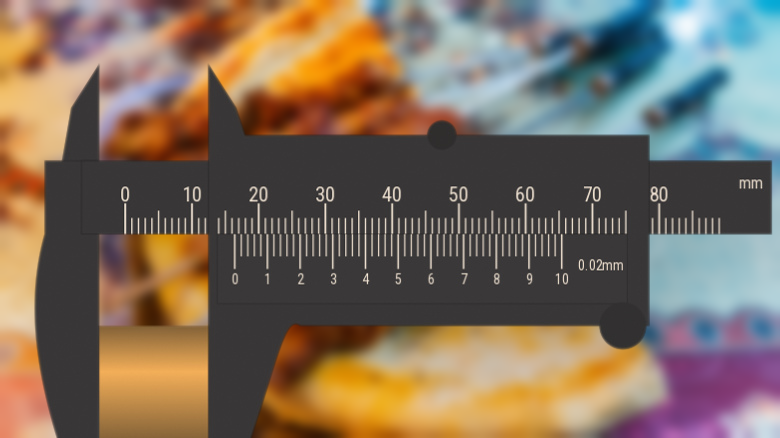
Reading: mm 16.4
